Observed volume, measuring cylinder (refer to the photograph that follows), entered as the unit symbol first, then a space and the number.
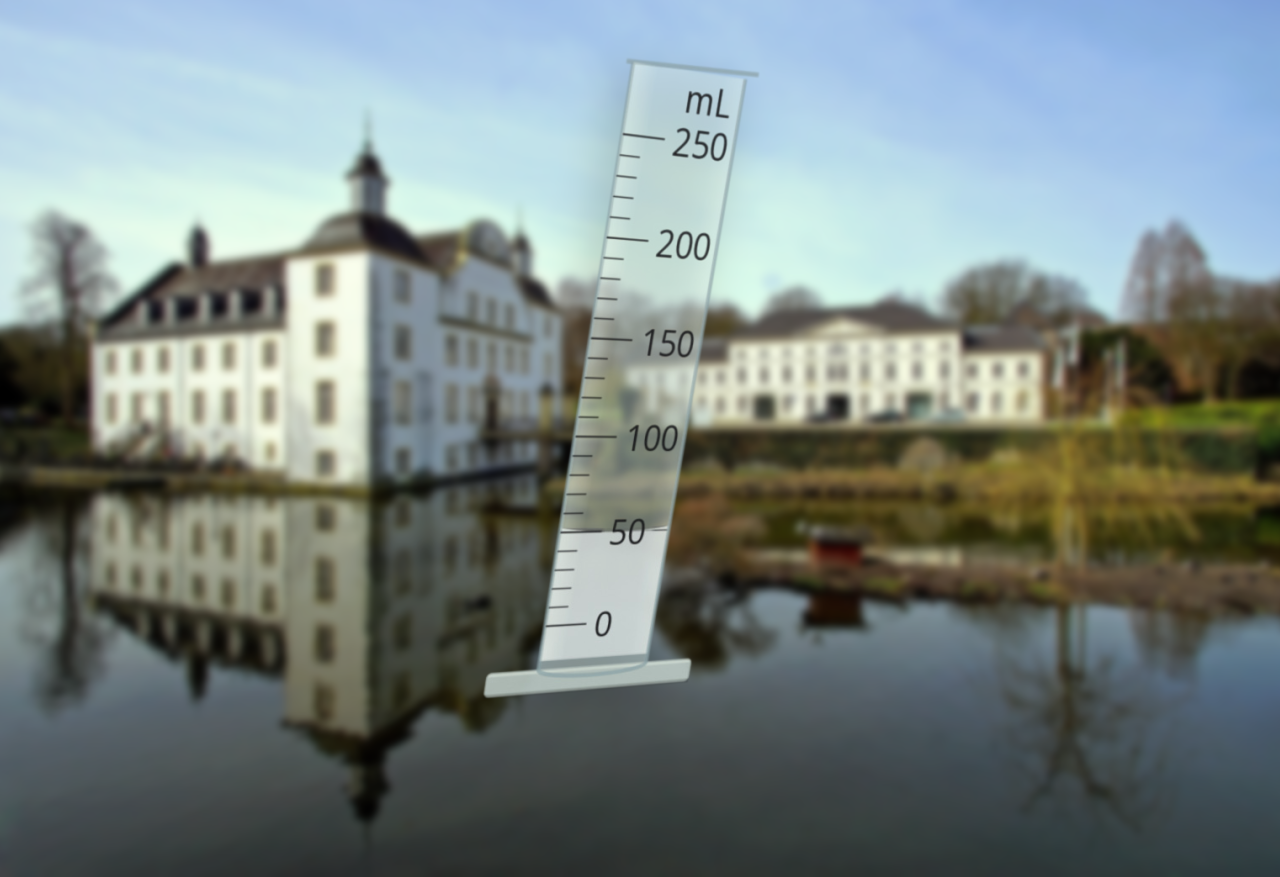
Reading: mL 50
